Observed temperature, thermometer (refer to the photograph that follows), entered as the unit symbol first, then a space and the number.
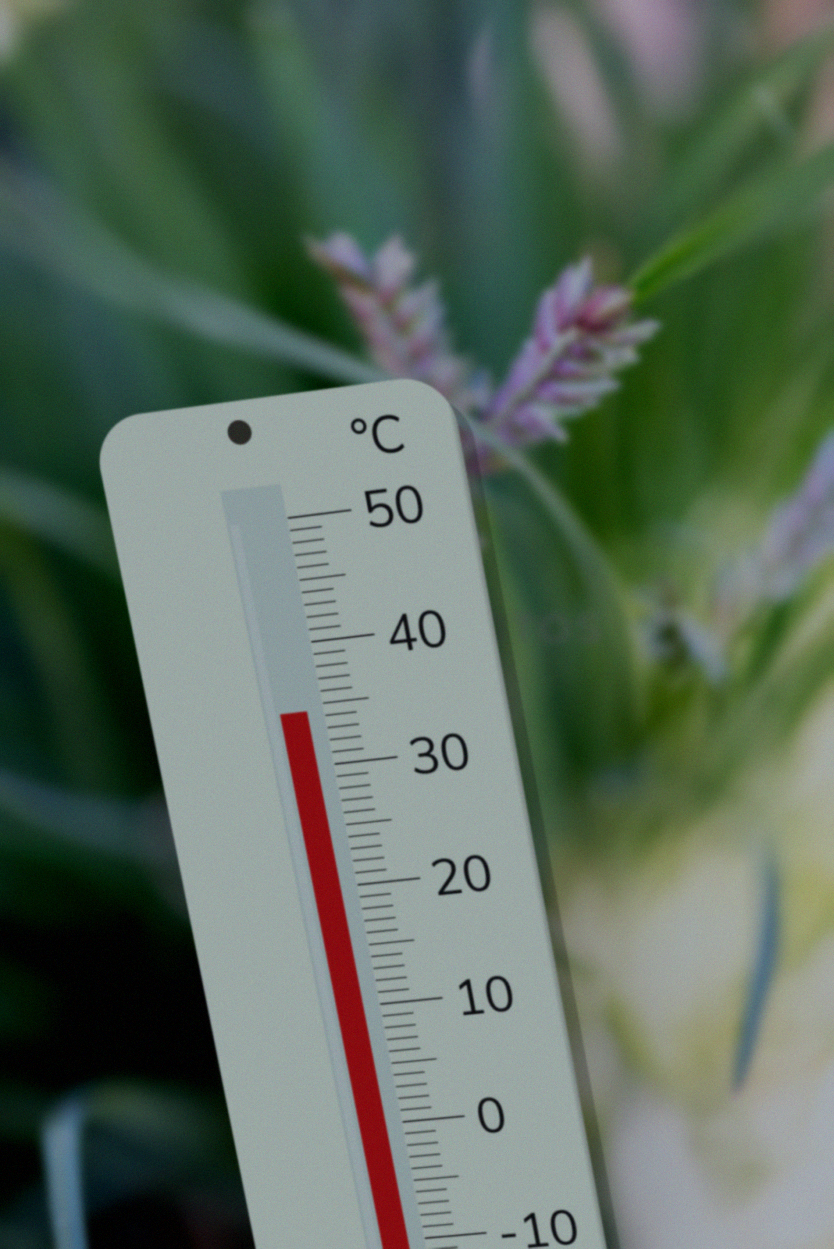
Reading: °C 34.5
